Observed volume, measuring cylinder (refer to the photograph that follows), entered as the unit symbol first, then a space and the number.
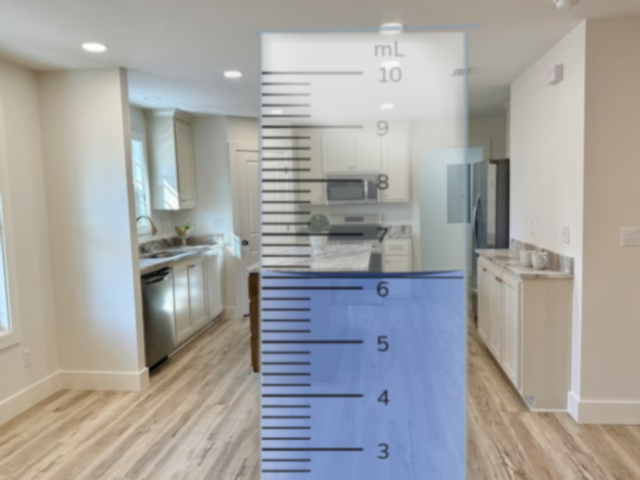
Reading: mL 6.2
